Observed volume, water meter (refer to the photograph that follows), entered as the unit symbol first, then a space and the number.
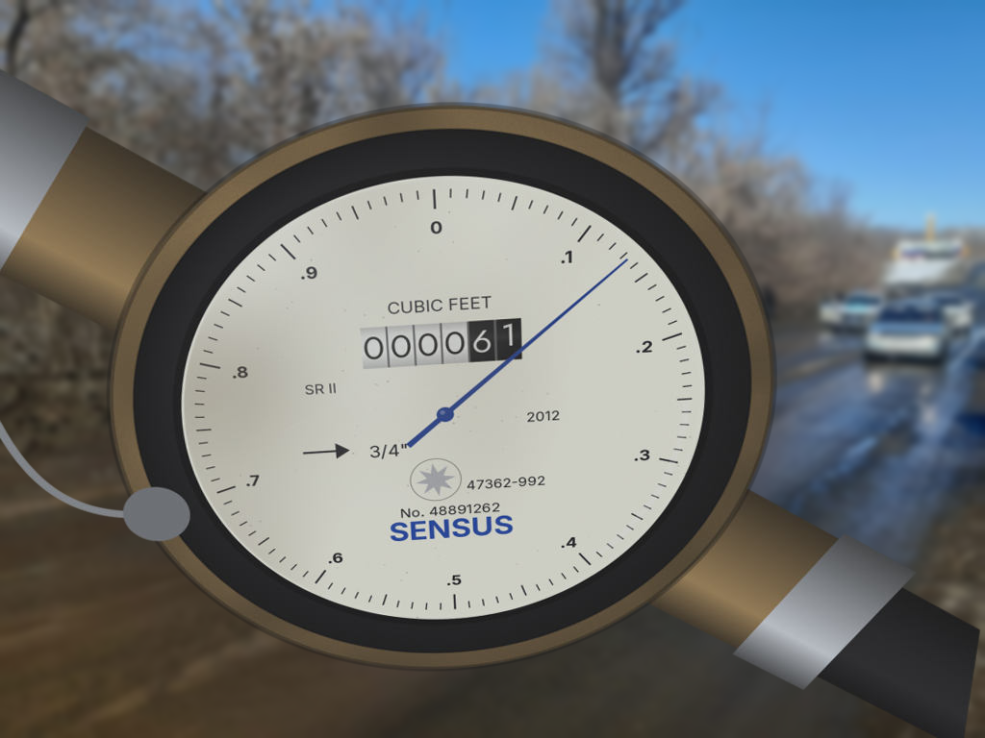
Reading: ft³ 61.13
